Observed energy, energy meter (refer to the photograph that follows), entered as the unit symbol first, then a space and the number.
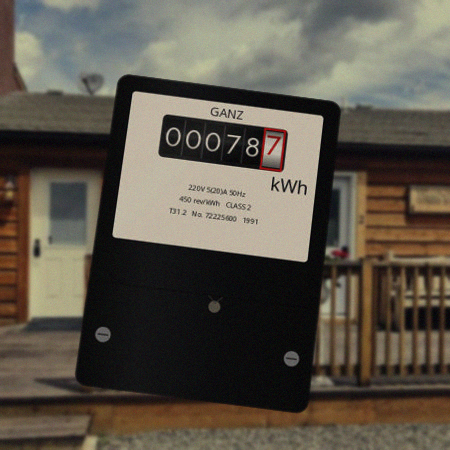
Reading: kWh 78.7
